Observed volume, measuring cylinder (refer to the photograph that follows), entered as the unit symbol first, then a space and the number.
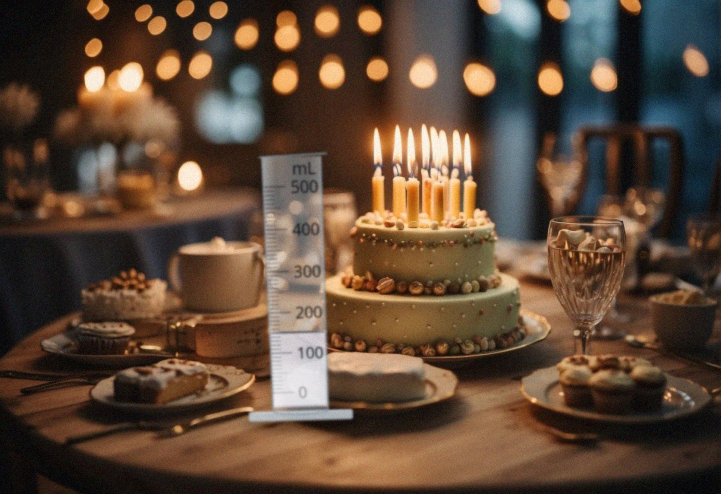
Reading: mL 150
